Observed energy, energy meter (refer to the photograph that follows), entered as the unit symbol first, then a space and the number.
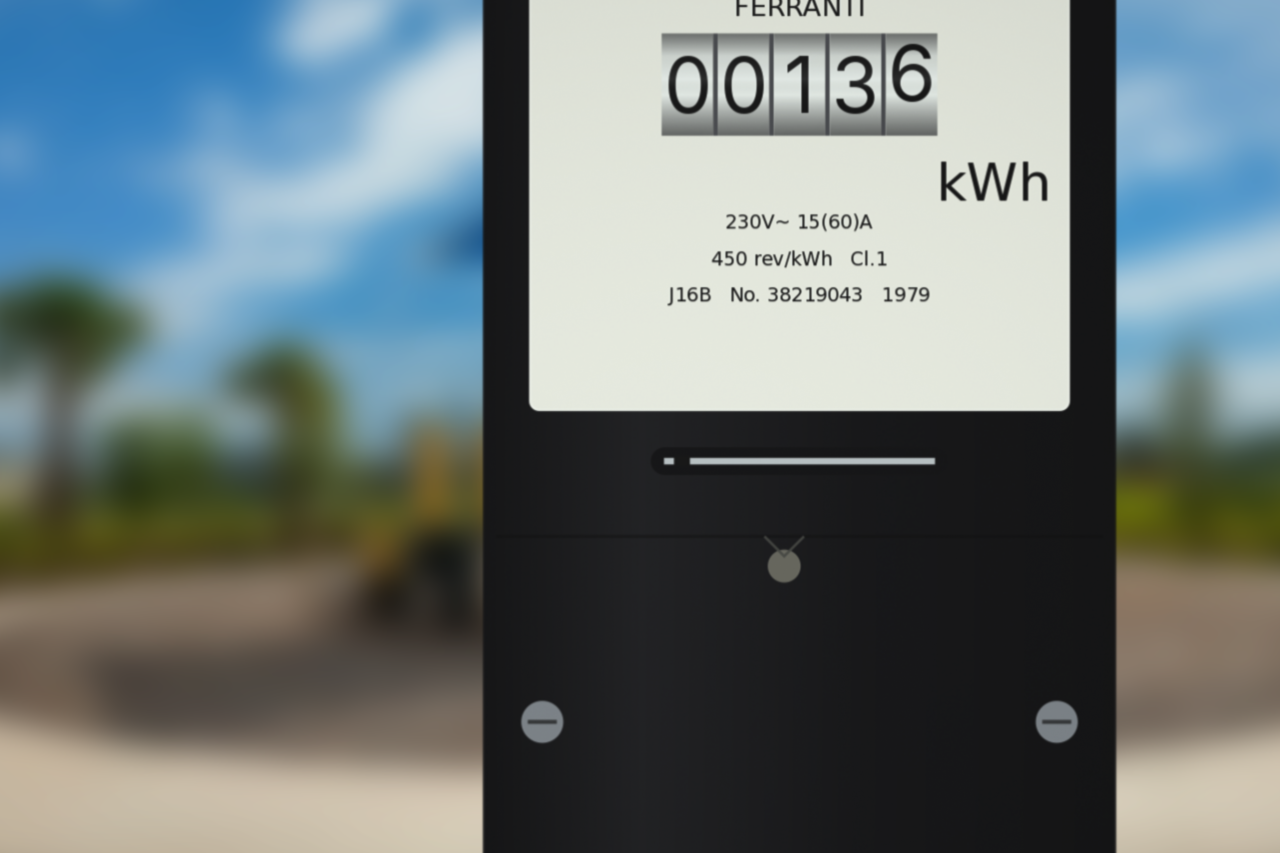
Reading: kWh 136
